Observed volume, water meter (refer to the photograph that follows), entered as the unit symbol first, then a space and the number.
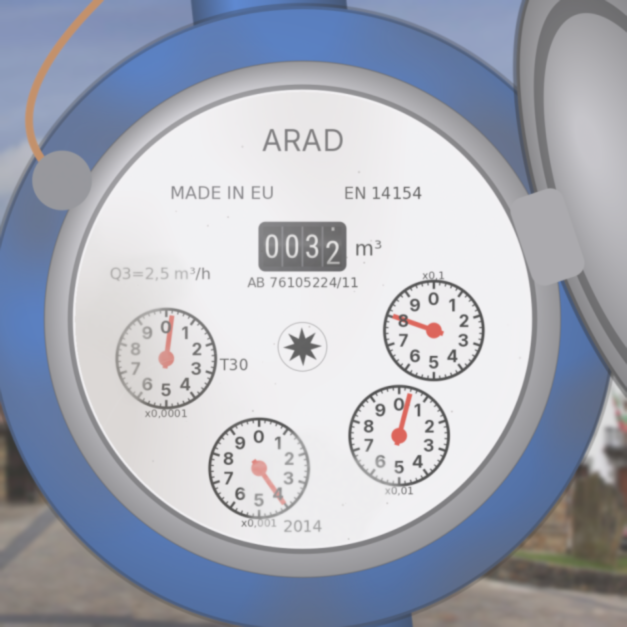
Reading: m³ 31.8040
